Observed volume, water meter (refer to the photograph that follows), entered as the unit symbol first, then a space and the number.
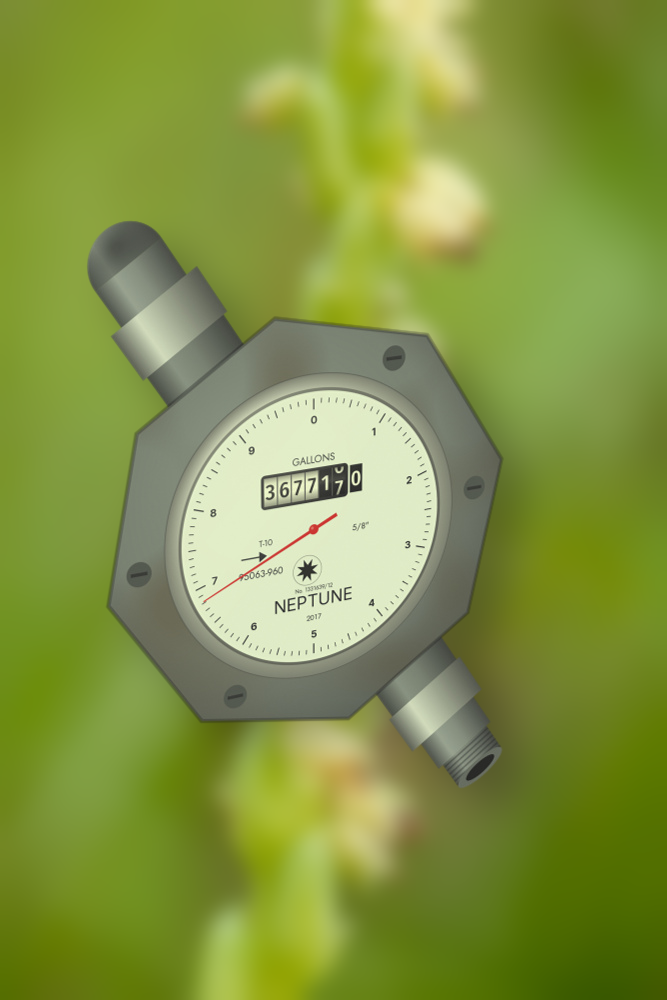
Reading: gal 3677166.8
